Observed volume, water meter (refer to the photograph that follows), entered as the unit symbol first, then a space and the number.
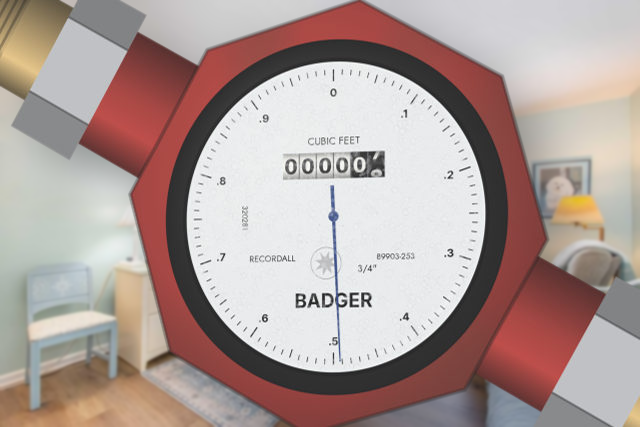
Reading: ft³ 7.49
